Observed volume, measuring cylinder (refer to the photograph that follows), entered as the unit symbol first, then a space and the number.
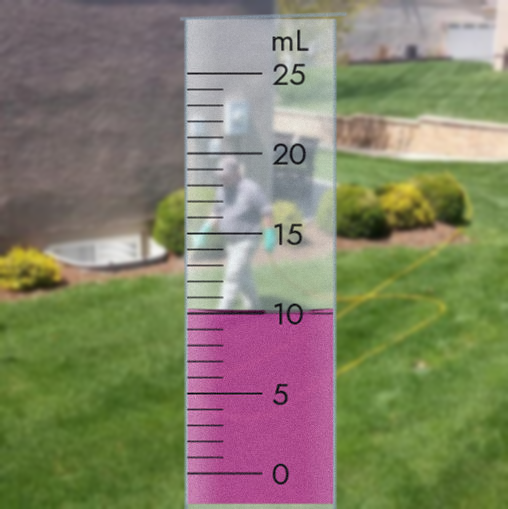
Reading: mL 10
